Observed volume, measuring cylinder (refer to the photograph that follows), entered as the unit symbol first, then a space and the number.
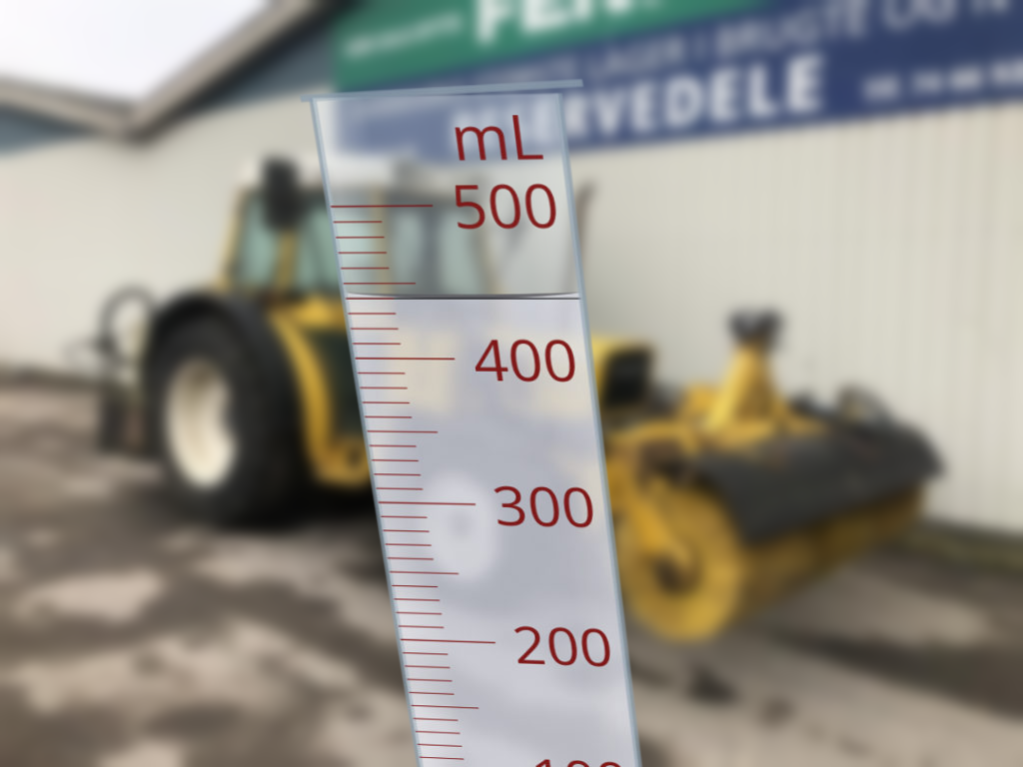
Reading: mL 440
